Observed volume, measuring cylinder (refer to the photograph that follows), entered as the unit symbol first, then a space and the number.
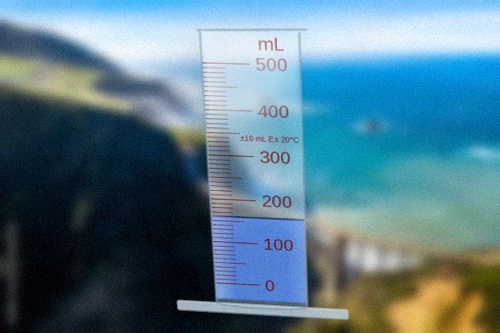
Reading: mL 160
